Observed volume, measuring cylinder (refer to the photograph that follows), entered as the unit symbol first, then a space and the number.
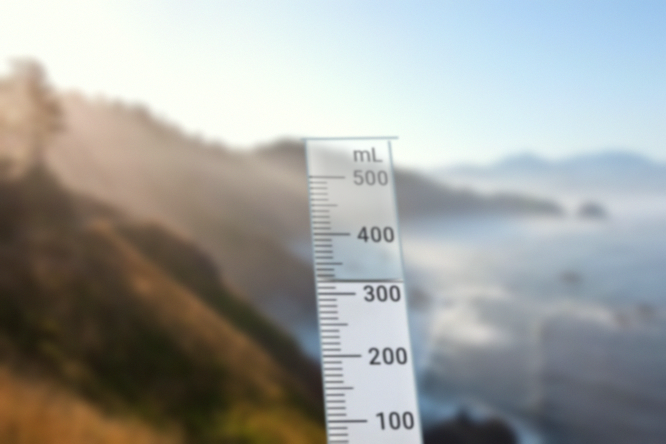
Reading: mL 320
